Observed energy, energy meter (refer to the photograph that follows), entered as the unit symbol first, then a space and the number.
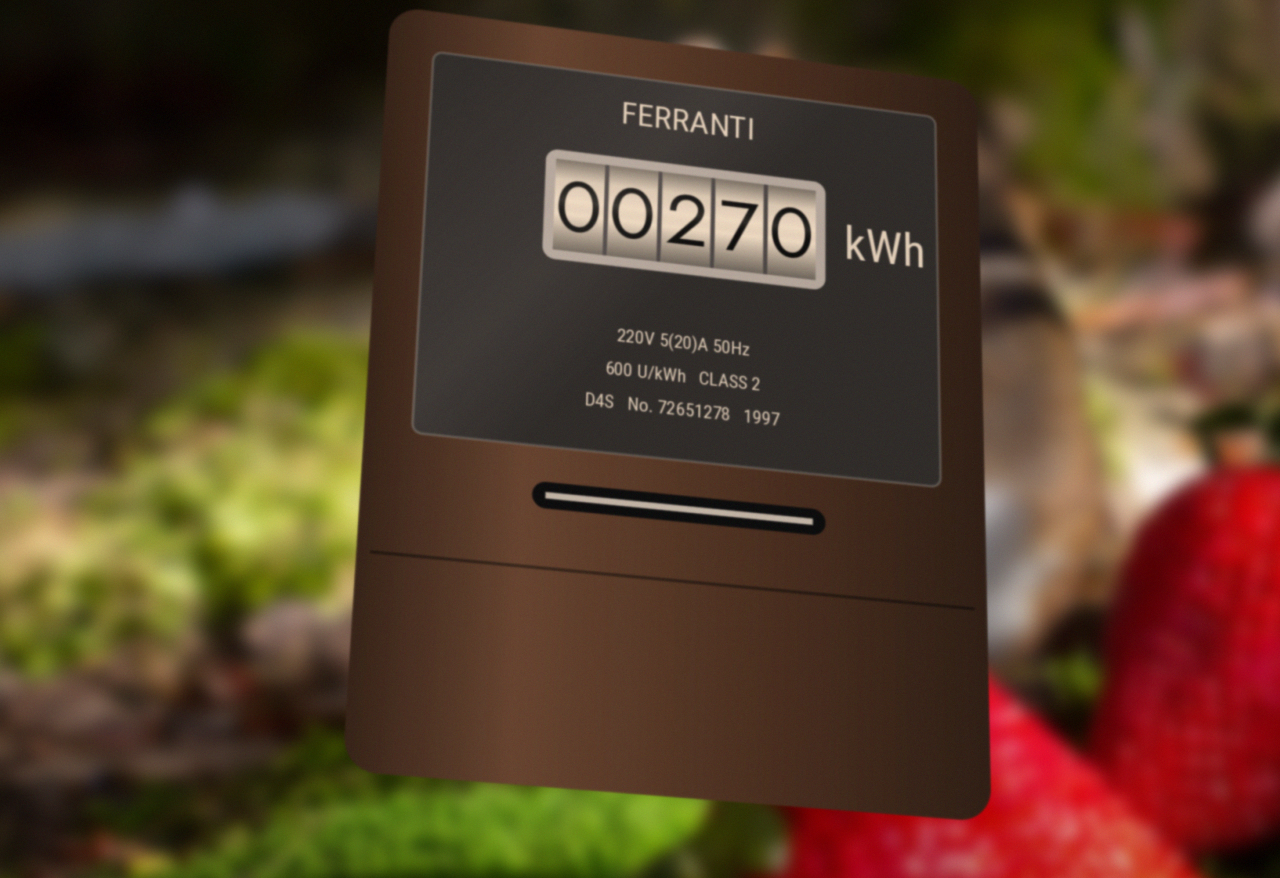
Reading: kWh 270
